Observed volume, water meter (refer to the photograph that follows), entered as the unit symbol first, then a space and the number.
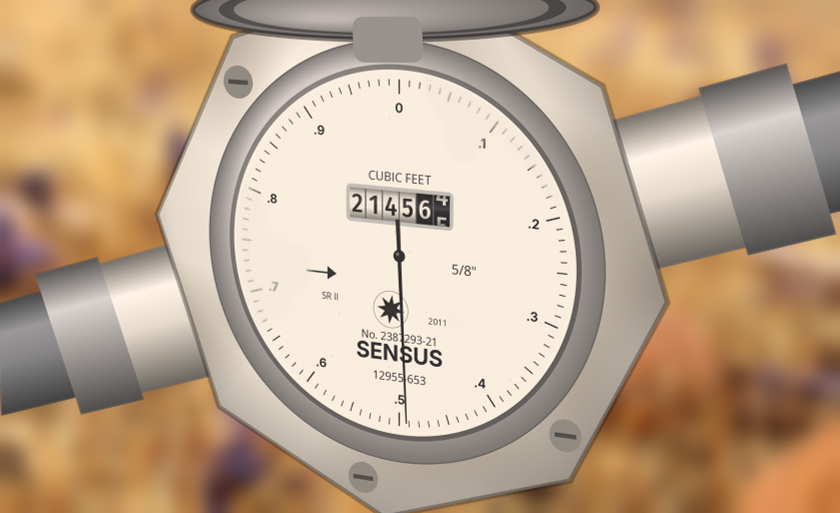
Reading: ft³ 214564.49
